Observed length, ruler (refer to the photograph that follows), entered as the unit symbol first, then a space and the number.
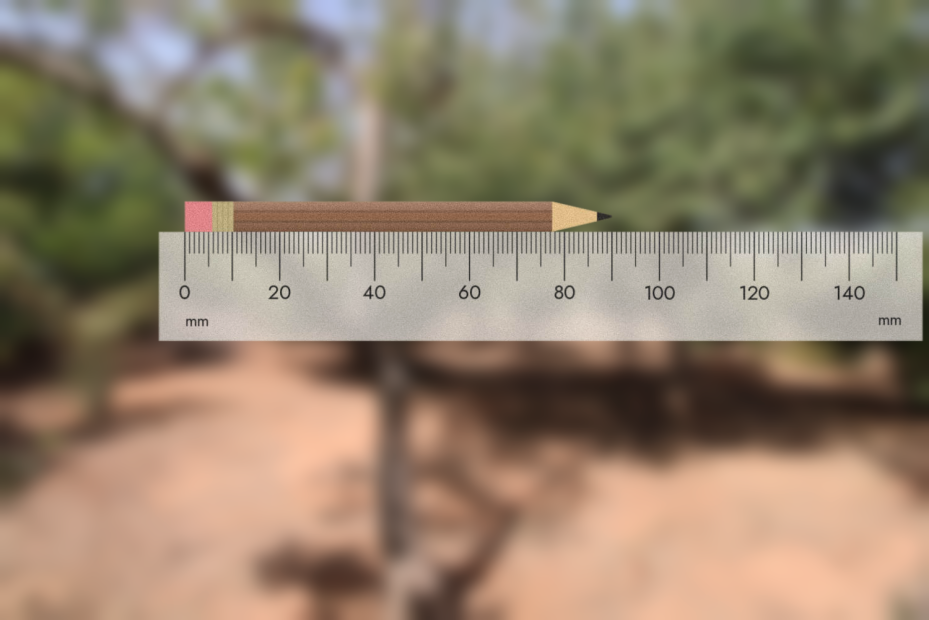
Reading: mm 90
